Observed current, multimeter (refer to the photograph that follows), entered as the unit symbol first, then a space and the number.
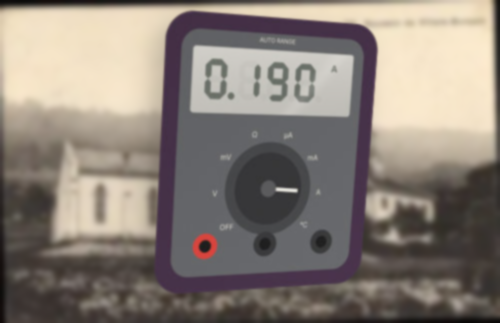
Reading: A 0.190
